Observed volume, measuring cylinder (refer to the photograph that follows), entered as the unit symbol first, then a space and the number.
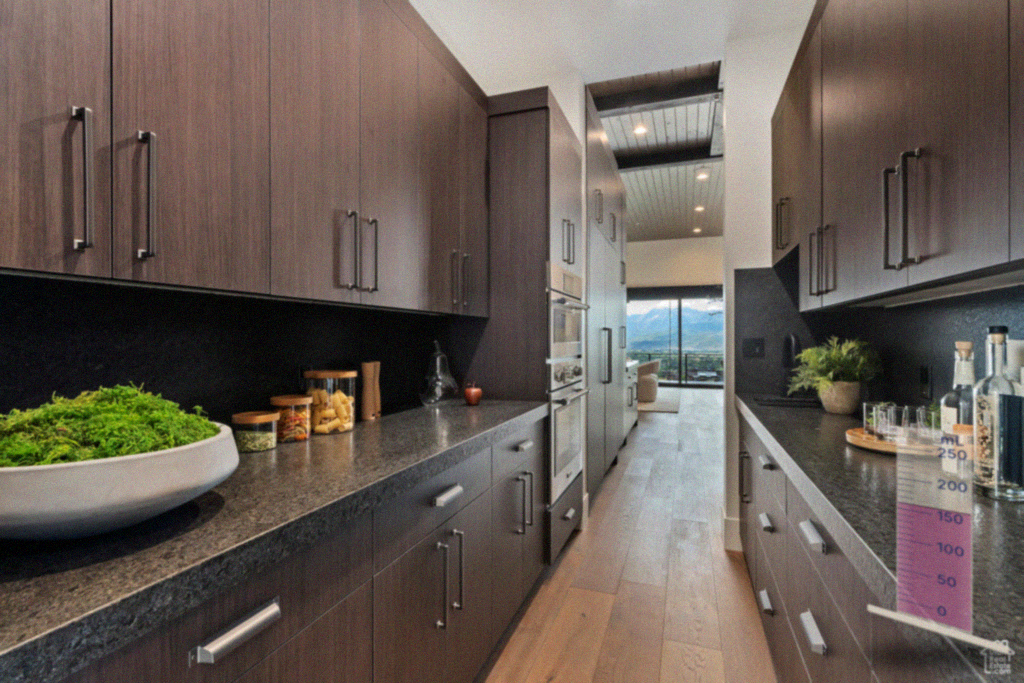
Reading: mL 160
